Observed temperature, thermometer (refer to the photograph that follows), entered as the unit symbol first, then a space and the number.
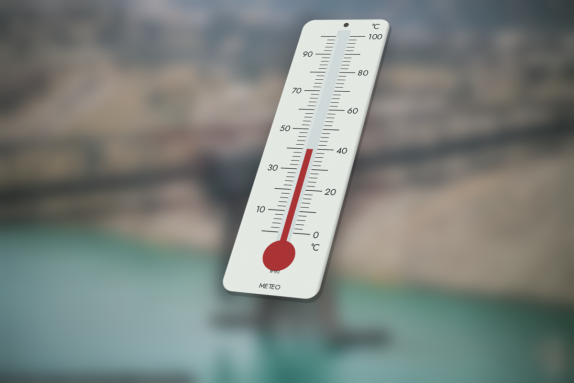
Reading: °C 40
